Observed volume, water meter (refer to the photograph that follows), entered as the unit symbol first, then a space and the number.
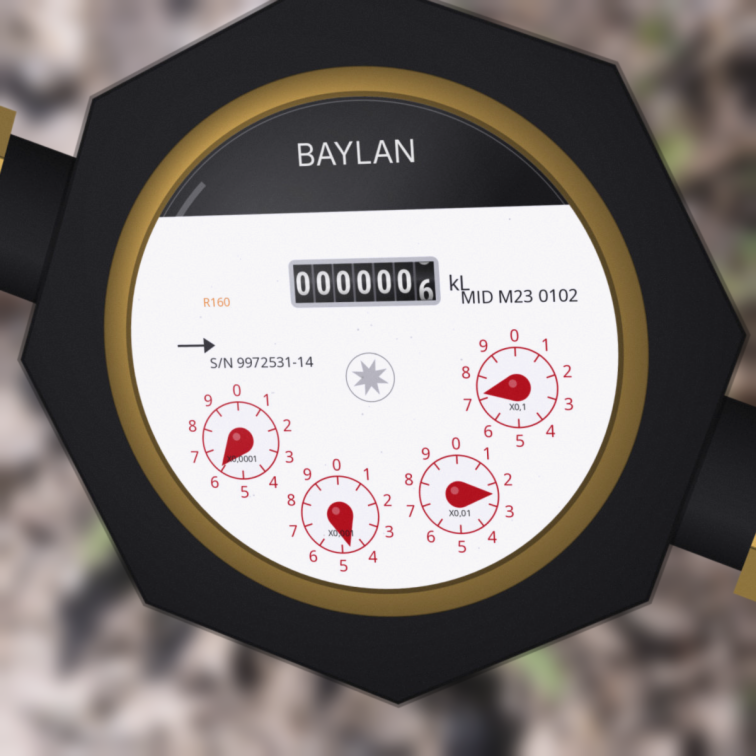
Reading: kL 5.7246
